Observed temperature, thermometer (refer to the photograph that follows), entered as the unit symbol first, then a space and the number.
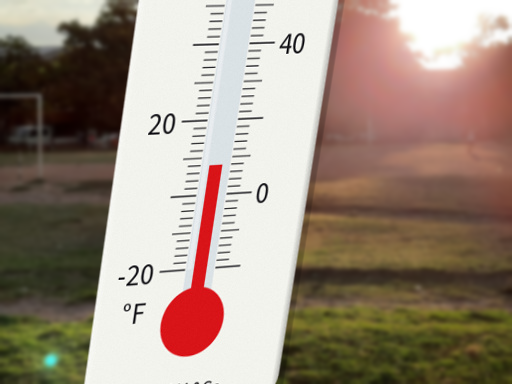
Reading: °F 8
